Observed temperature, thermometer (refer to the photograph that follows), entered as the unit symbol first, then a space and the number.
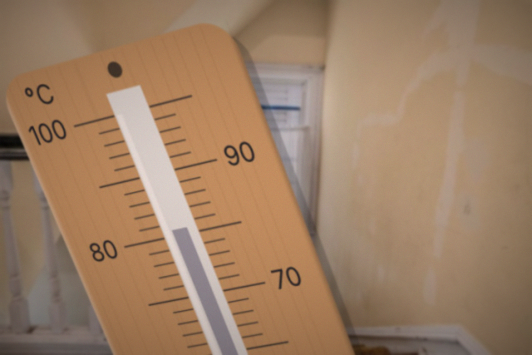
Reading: °C 81
